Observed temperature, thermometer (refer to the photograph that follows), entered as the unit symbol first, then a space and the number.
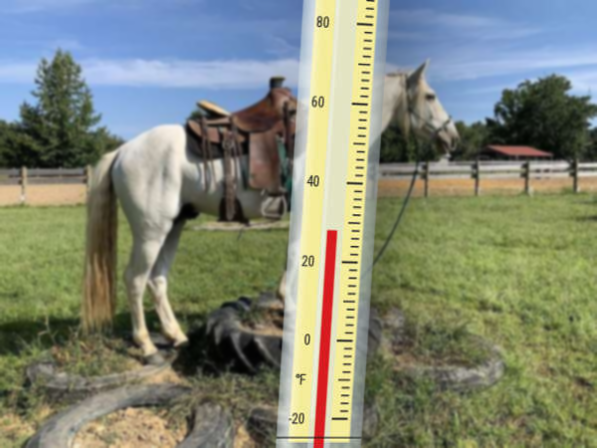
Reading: °F 28
